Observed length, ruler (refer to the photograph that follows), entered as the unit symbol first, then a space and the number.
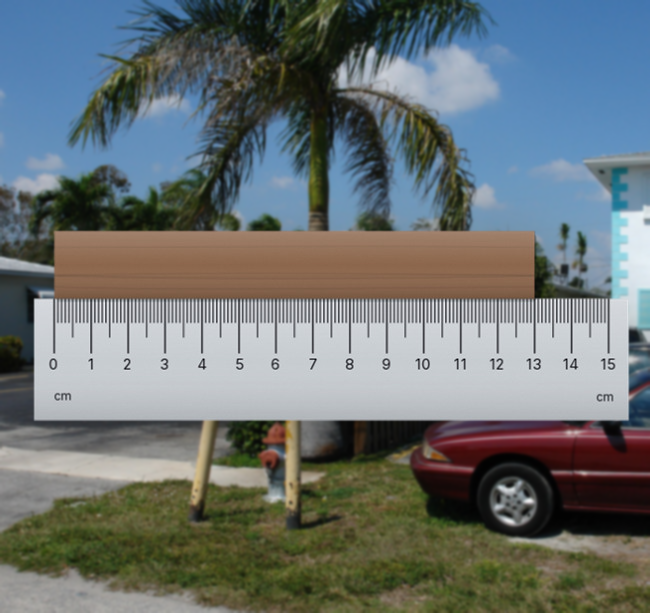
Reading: cm 13
